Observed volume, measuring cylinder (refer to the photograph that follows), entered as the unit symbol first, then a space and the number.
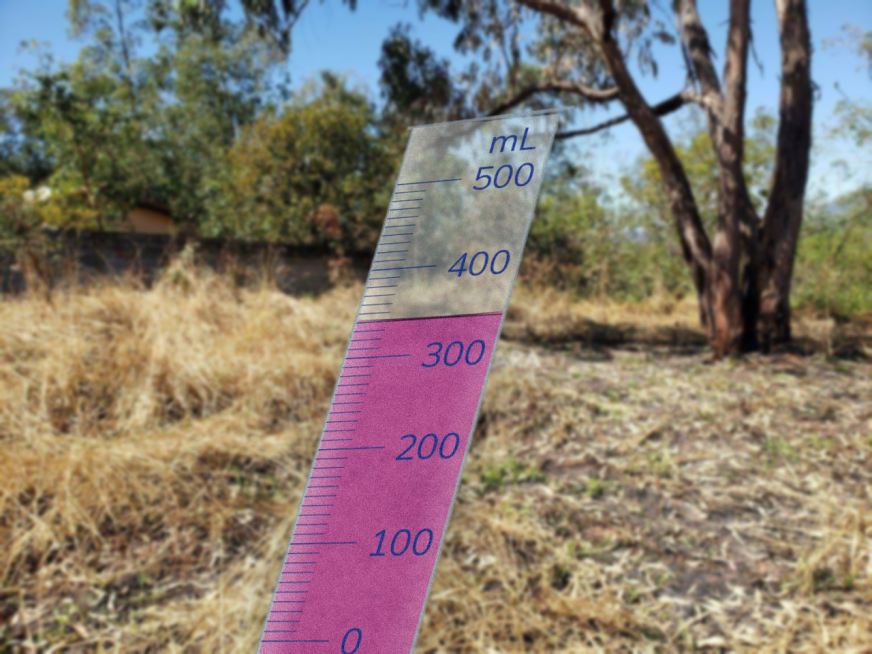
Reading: mL 340
